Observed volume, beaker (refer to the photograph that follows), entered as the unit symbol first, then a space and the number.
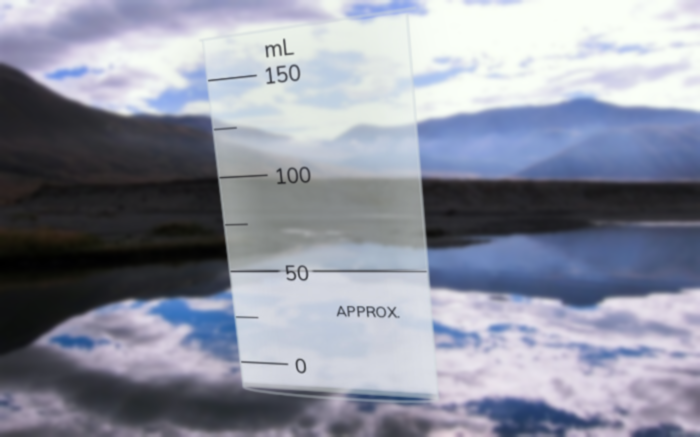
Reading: mL 50
